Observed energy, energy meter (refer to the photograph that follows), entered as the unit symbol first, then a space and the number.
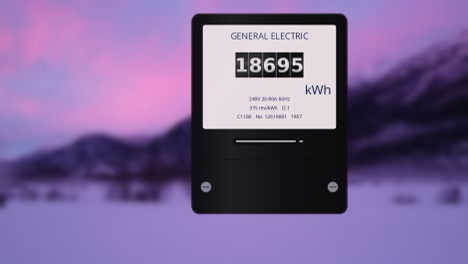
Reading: kWh 18695
